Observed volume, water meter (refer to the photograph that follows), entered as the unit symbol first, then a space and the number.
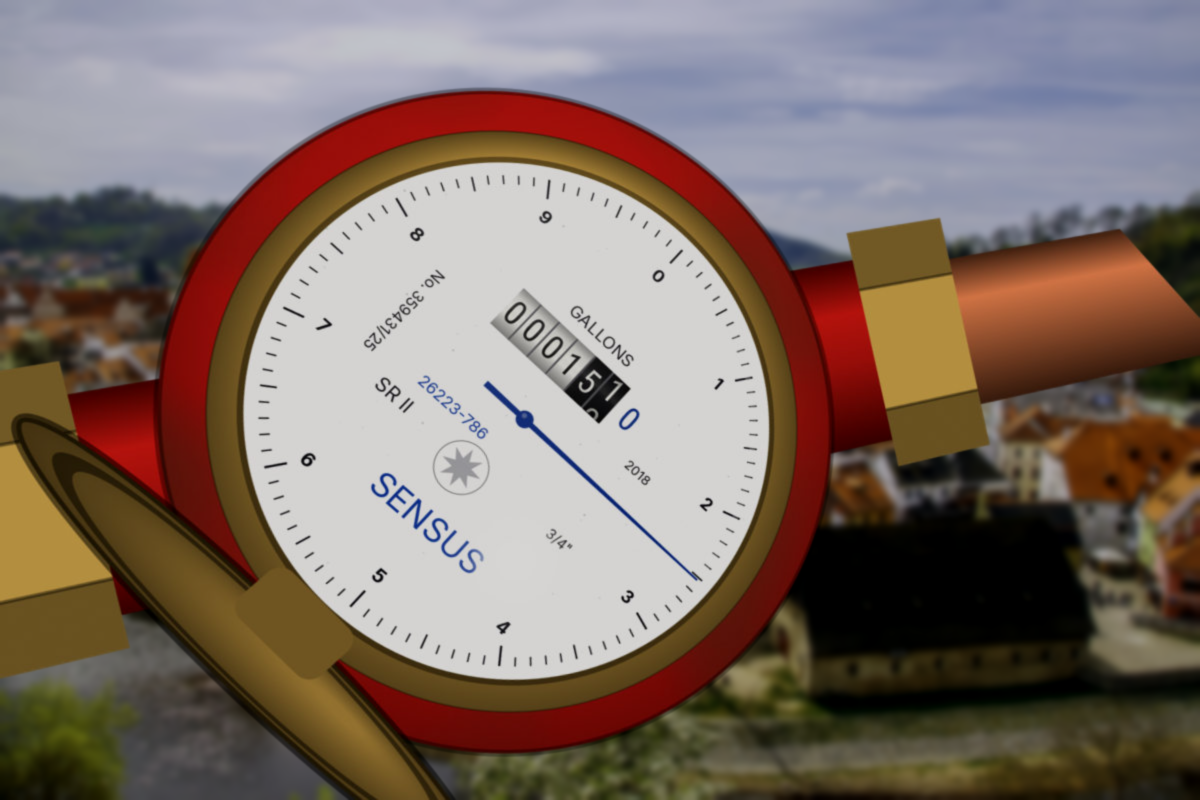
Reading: gal 1512.5
